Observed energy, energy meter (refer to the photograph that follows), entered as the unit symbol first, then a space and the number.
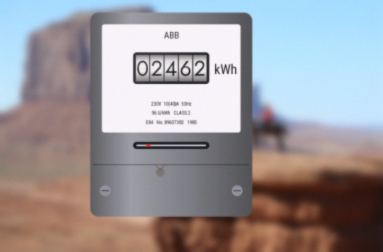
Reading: kWh 2462
